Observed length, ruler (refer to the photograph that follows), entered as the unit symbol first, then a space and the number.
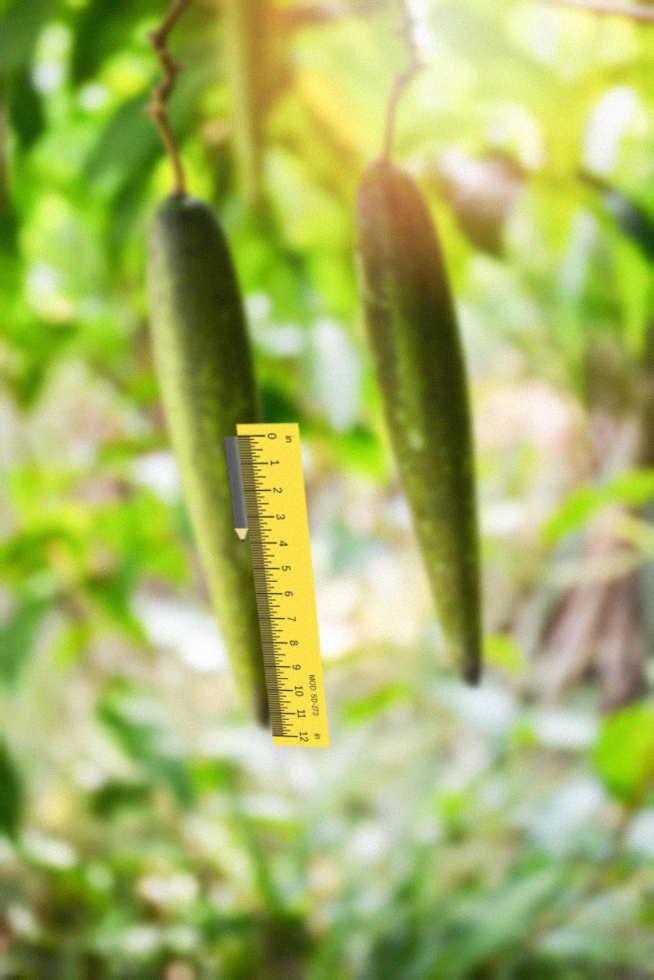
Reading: in 4
